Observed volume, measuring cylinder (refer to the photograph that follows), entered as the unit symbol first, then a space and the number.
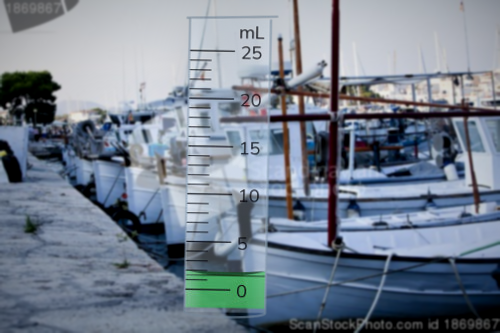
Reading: mL 1.5
